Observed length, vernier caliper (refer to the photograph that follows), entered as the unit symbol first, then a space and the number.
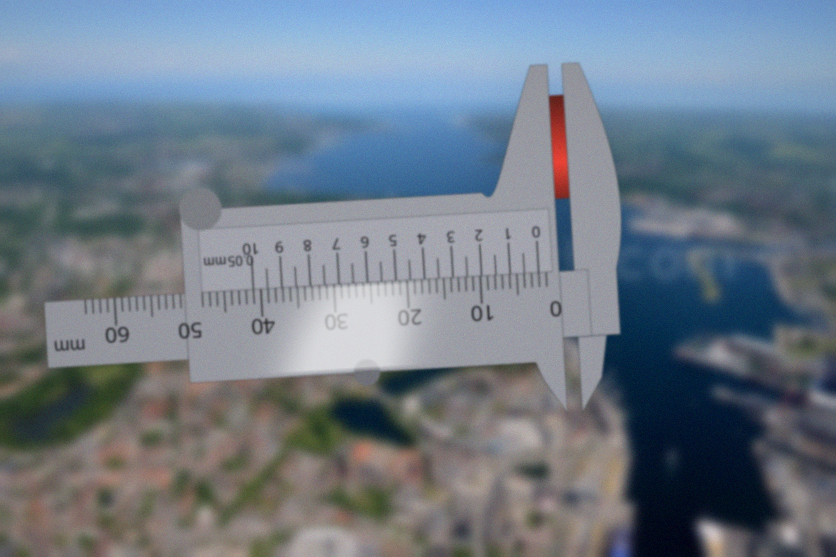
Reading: mm 2.0
